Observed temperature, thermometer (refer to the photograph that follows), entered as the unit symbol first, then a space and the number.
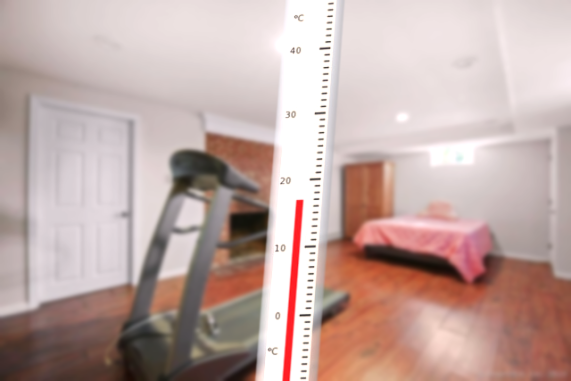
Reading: °C 17
